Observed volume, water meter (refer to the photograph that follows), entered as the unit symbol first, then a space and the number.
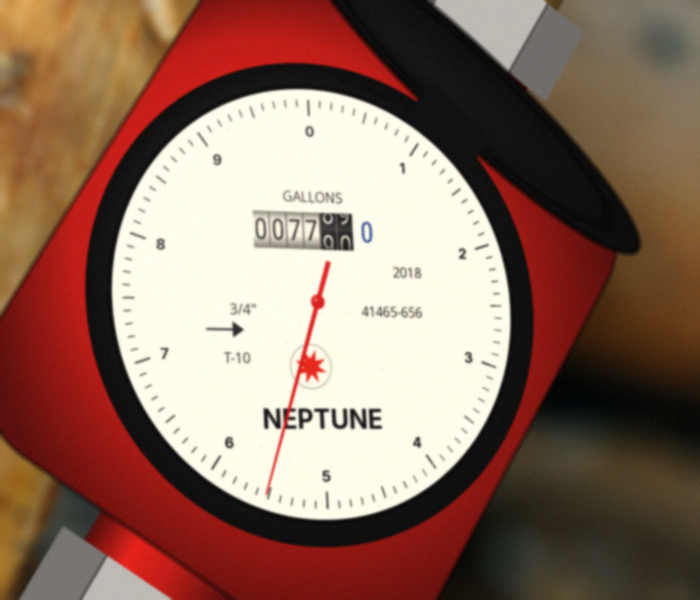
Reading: gal 77895.5
